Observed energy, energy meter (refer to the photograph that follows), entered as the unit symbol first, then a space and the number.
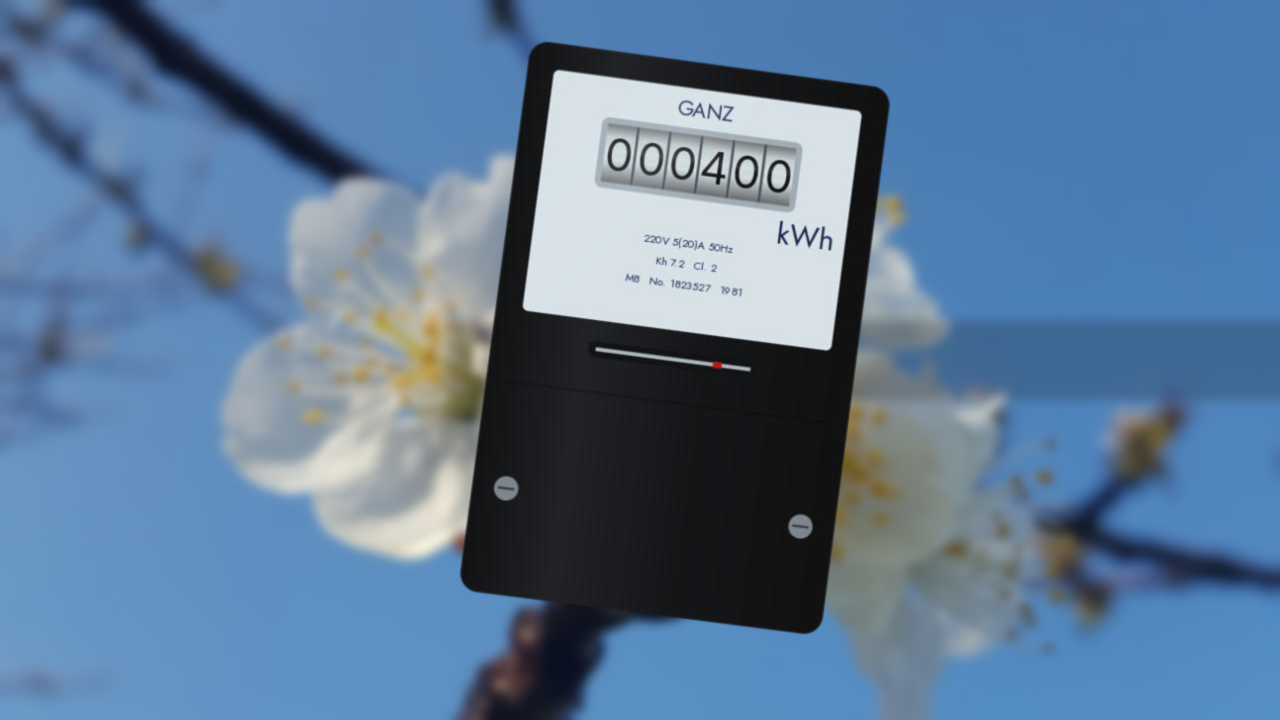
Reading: kWh 400
